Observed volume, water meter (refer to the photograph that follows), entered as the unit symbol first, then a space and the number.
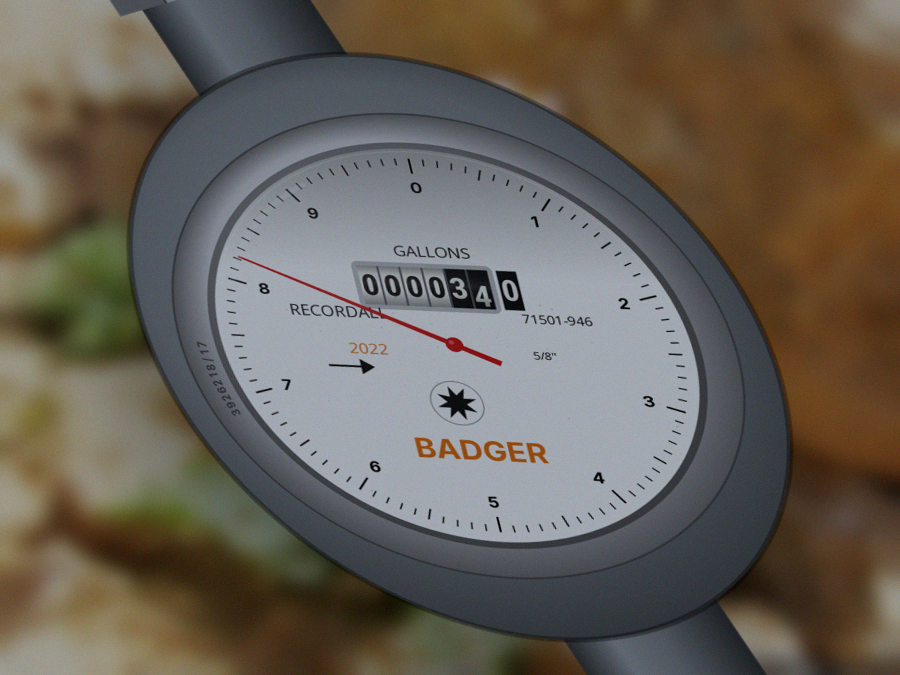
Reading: gal 338.2
